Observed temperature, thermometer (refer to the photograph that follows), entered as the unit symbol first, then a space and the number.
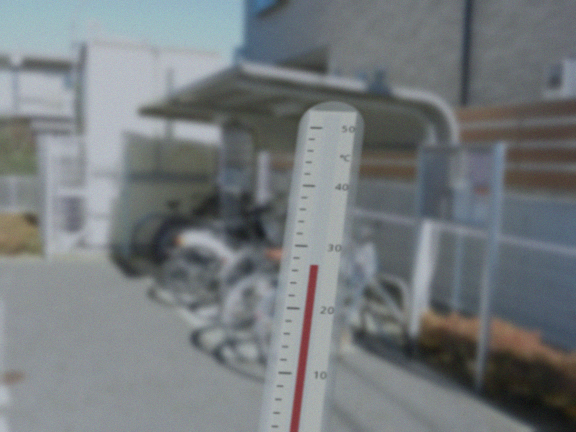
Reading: °C 27
